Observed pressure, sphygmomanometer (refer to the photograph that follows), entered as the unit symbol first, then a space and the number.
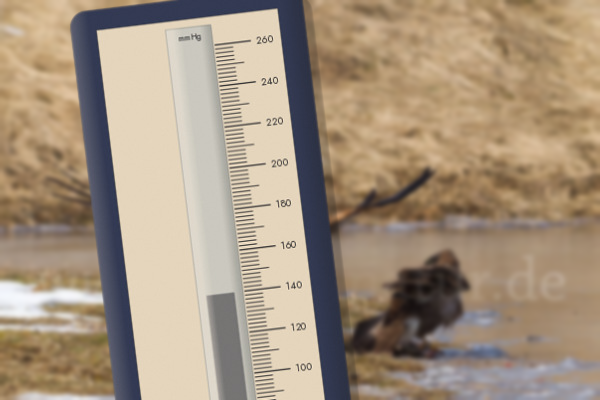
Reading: mmHg 140
